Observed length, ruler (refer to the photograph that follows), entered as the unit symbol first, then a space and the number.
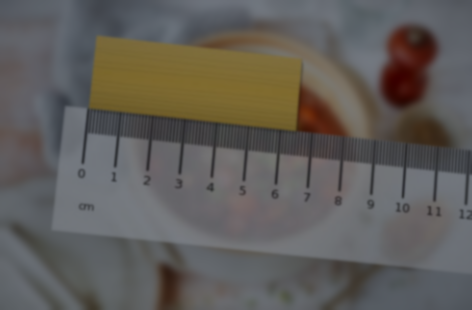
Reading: cm 6.5
